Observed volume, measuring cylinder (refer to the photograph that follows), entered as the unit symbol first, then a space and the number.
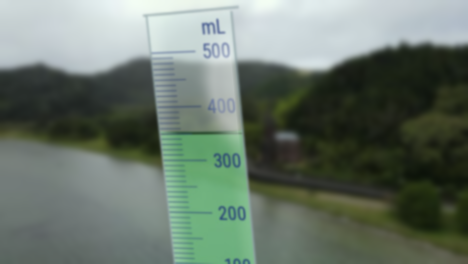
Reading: mL 350
